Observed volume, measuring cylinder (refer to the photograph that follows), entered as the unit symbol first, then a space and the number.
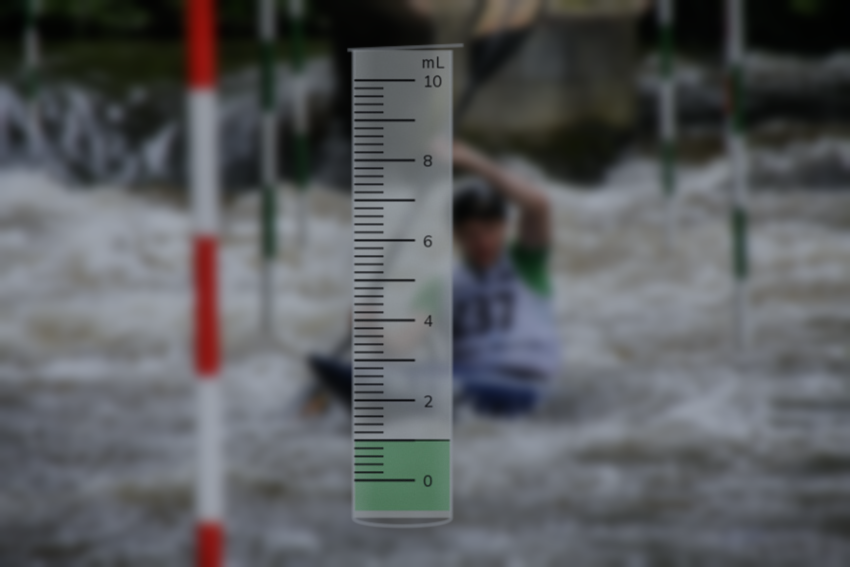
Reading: mL 1
